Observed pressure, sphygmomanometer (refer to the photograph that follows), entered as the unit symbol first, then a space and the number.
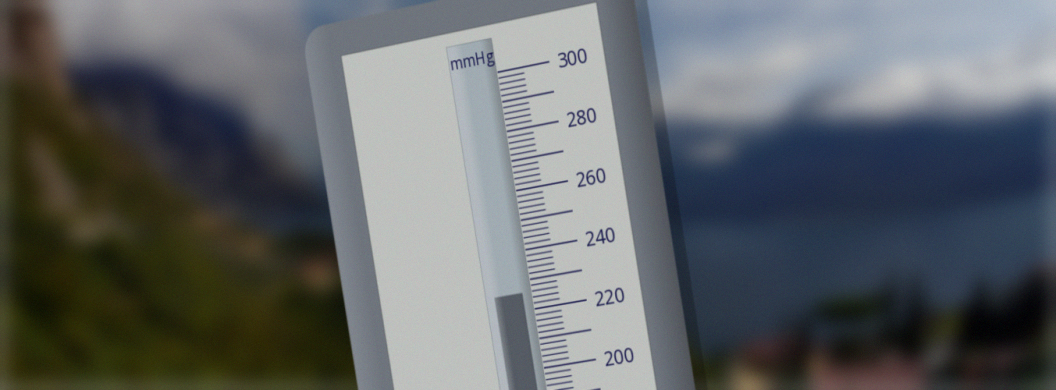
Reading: mmHg 226
